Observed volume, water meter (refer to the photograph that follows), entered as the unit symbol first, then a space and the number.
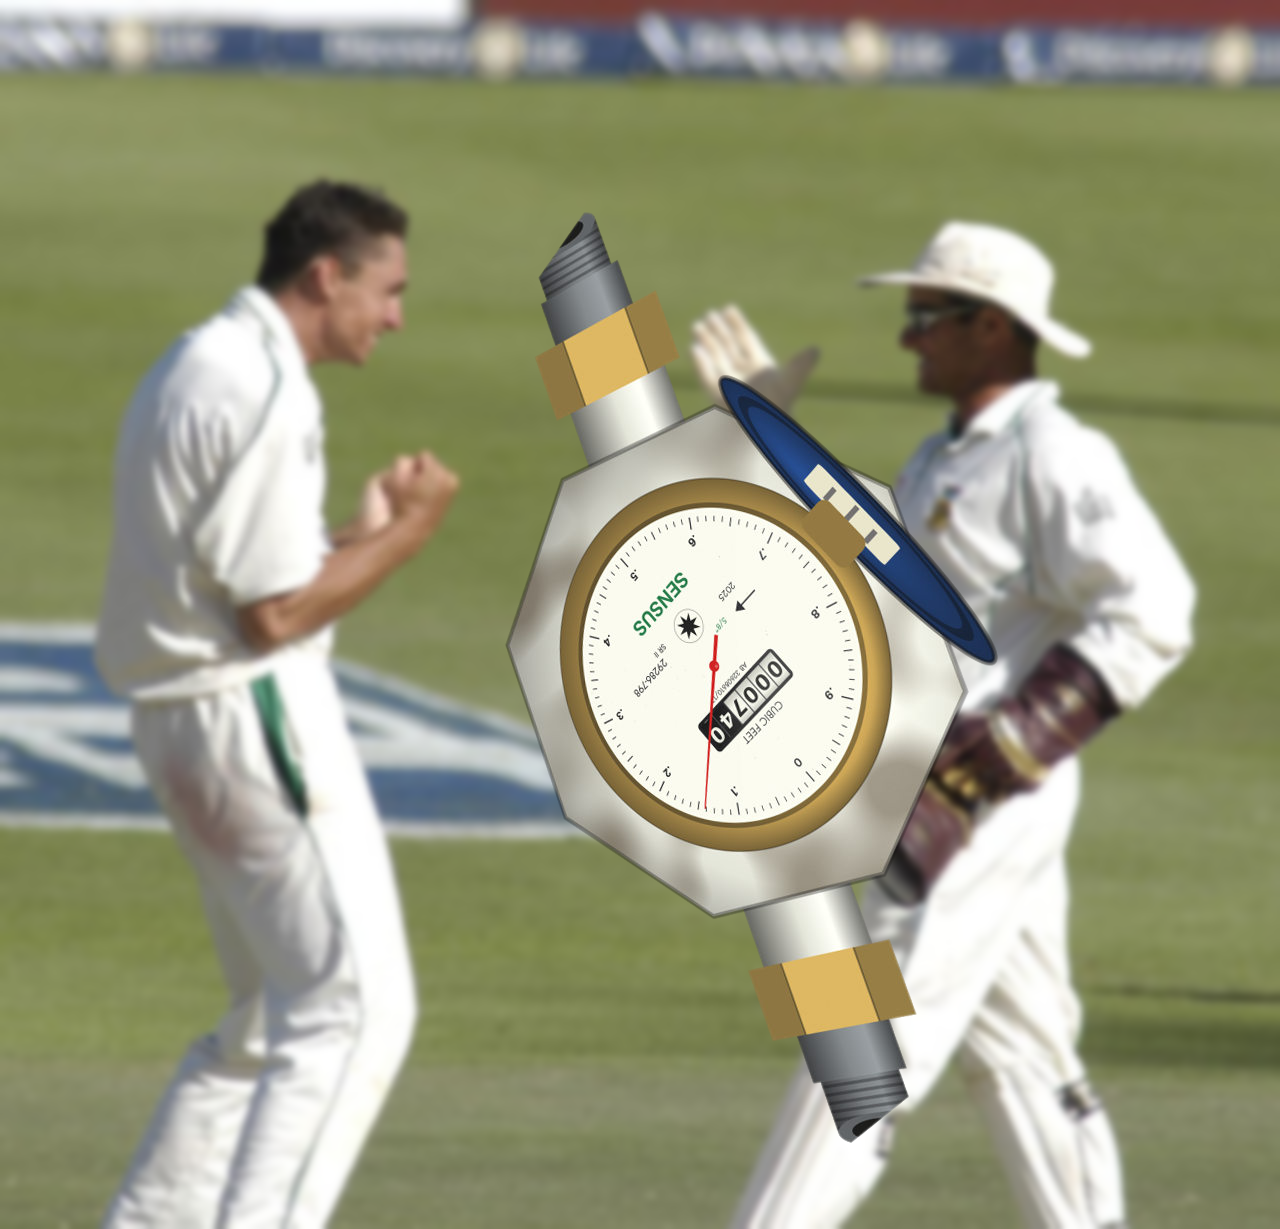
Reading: ft³ 740.14
